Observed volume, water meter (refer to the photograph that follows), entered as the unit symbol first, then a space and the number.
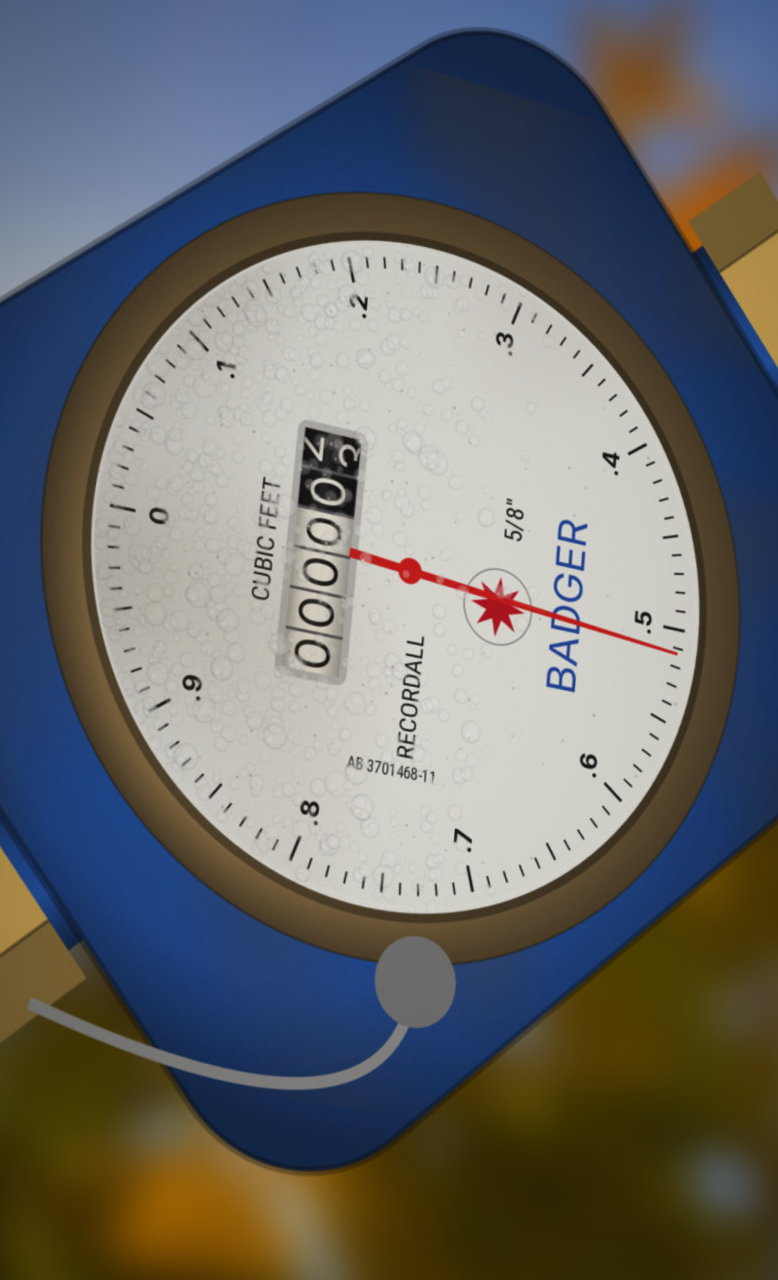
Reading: ft³ 2.51
